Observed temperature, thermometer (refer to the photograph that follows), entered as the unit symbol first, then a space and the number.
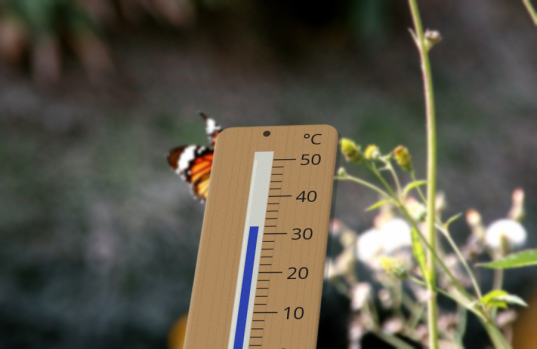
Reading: °C 32
